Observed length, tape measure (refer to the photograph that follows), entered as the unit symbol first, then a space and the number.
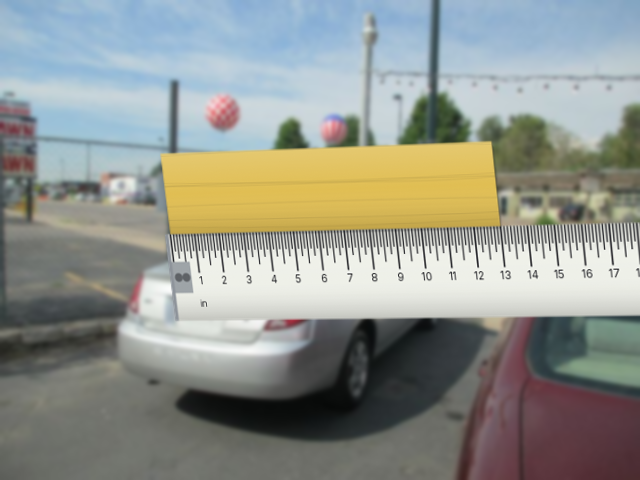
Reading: in 13
